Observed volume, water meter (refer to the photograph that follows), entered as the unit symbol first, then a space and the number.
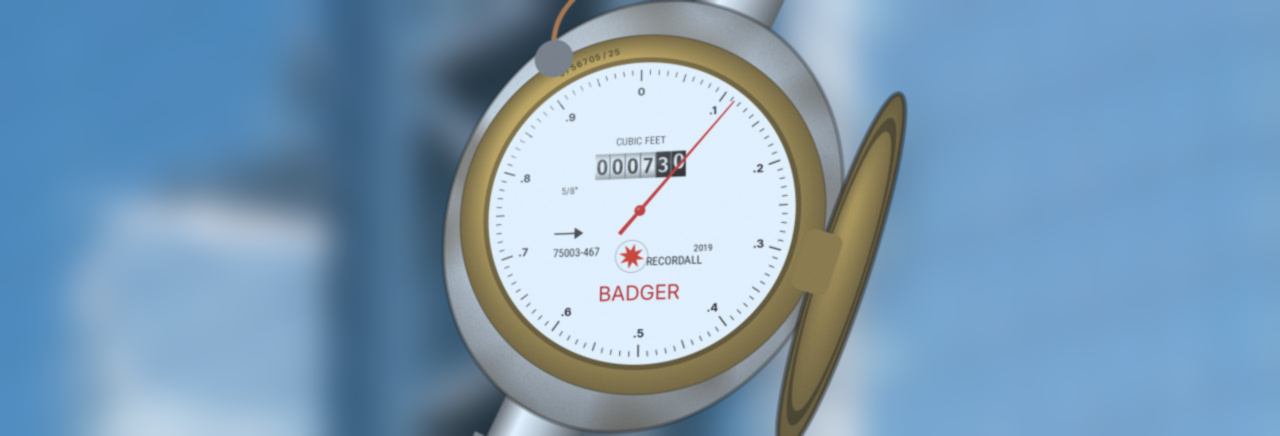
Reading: ft³ 730.11
